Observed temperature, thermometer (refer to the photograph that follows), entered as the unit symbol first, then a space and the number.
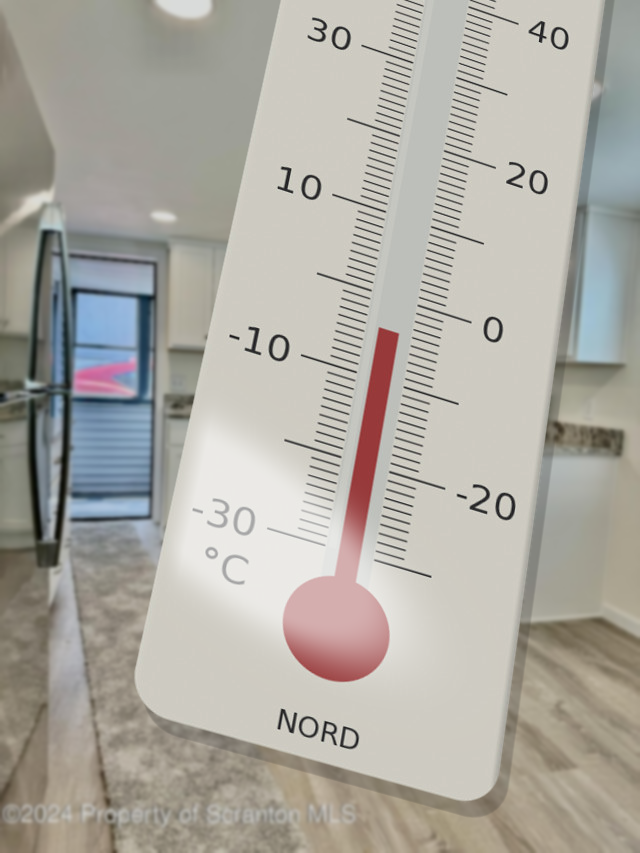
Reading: °C -4
